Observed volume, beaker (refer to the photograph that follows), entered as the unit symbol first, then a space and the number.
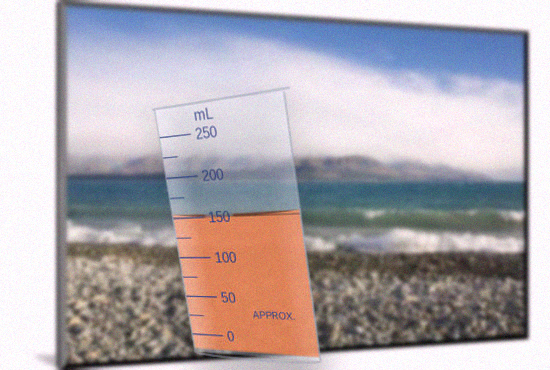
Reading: mL 150
